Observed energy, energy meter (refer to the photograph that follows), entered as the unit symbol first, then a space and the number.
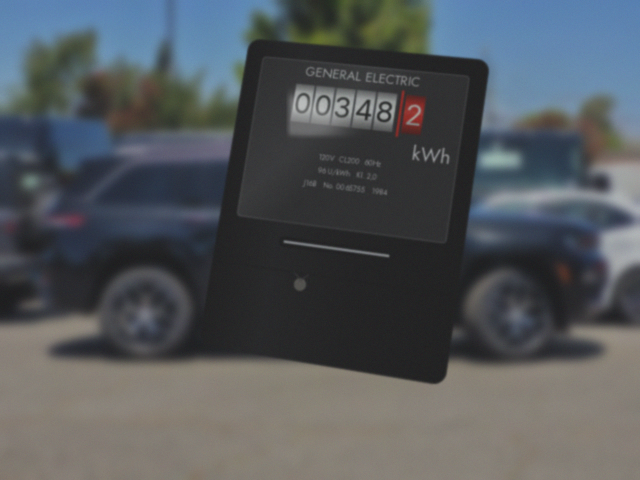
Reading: kWh 348.2
